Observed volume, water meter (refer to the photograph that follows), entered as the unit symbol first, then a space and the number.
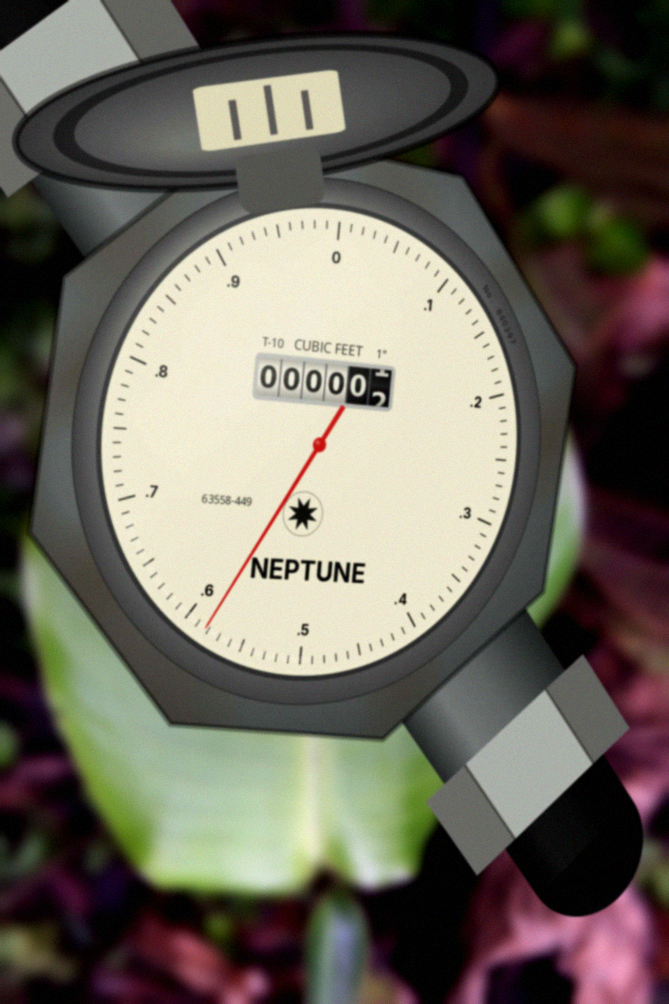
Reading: ft³ 1.58
